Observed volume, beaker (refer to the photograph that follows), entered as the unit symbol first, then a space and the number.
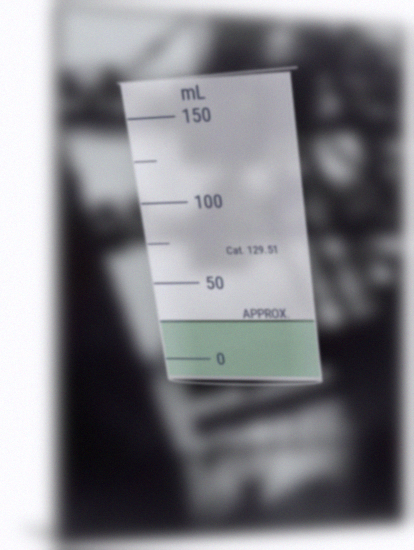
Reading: mL 25
